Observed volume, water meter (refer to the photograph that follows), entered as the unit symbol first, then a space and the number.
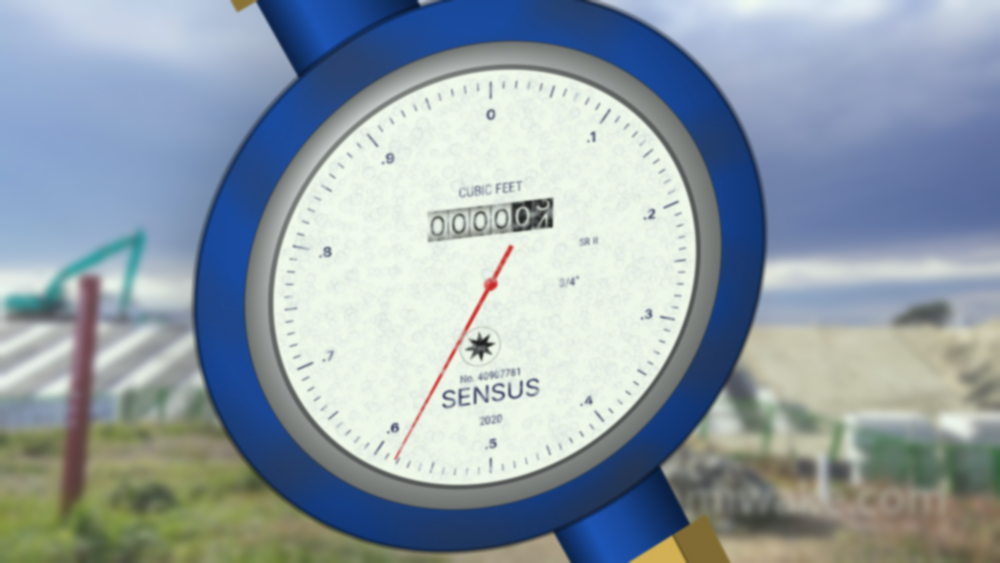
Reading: ft³ 3.58
